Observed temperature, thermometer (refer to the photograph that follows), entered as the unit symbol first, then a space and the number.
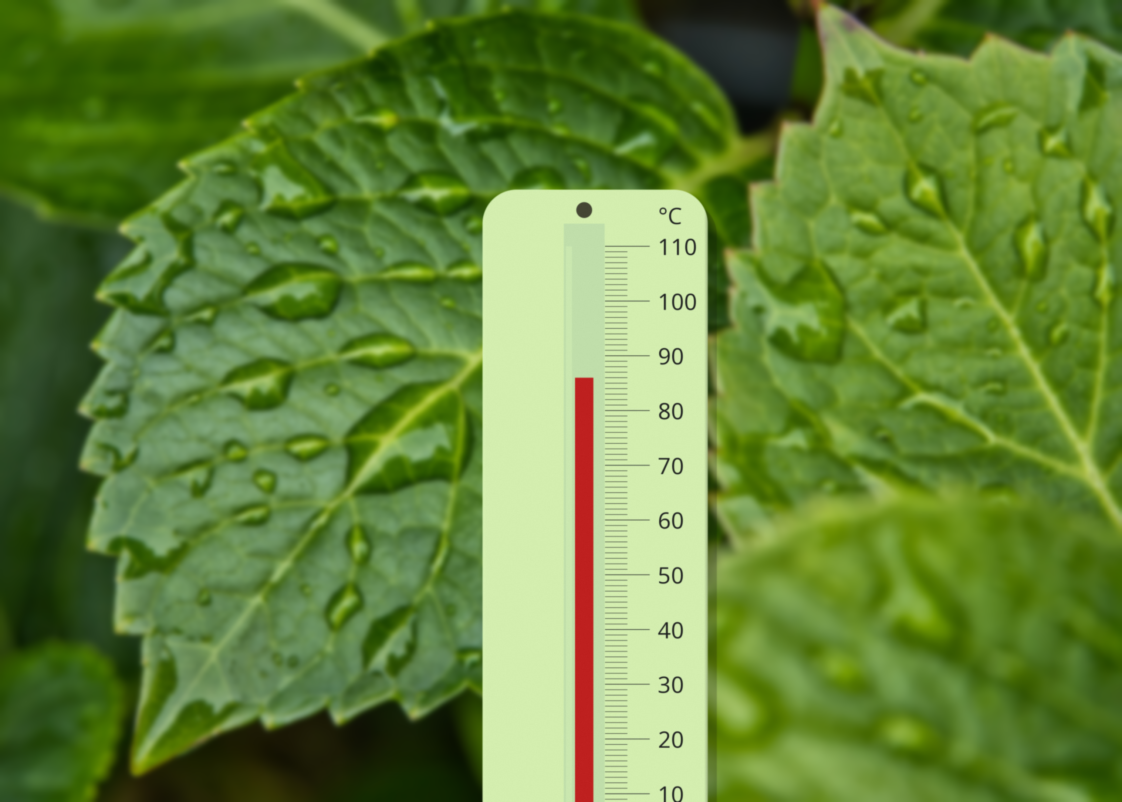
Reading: °C 86
